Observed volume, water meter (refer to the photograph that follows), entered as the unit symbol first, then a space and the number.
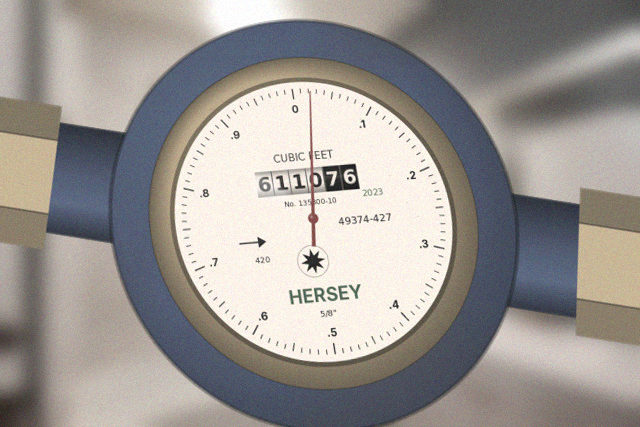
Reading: ft³ 611076.02
